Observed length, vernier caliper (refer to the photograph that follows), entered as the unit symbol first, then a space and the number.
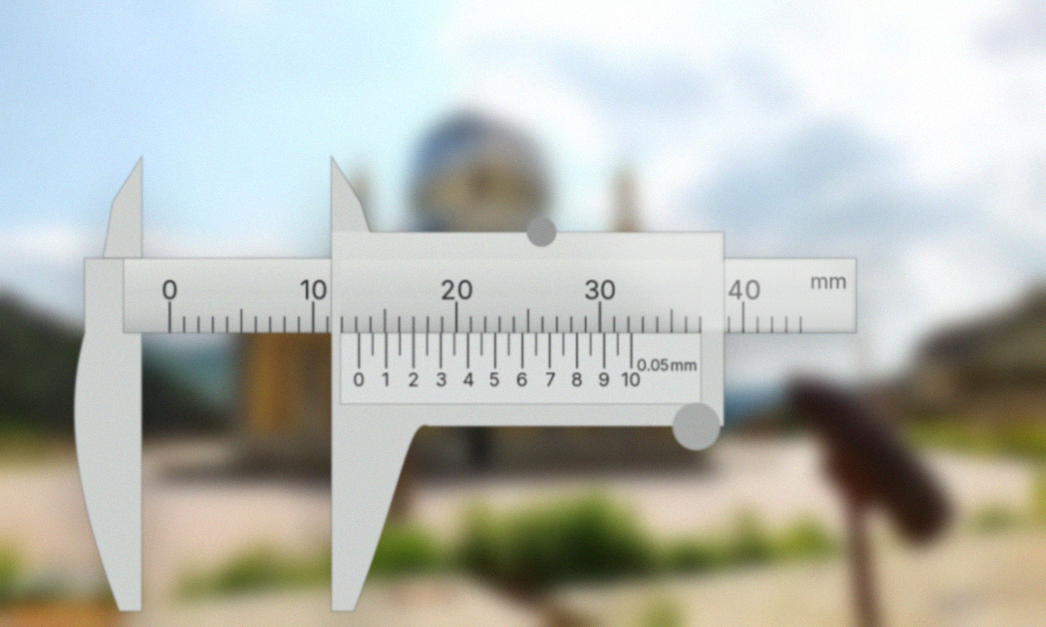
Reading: mm 13.2
